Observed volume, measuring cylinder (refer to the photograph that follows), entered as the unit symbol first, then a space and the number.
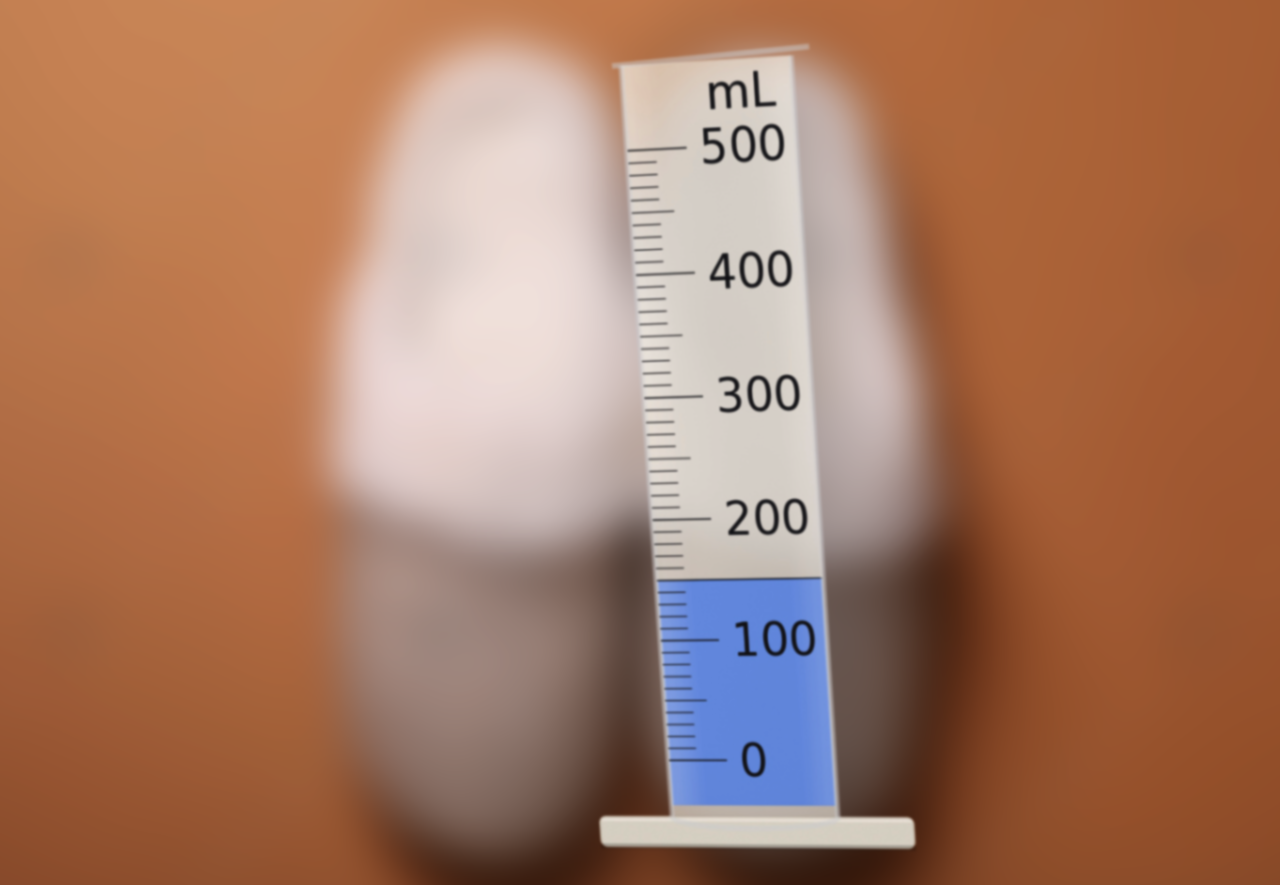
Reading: mL 150
